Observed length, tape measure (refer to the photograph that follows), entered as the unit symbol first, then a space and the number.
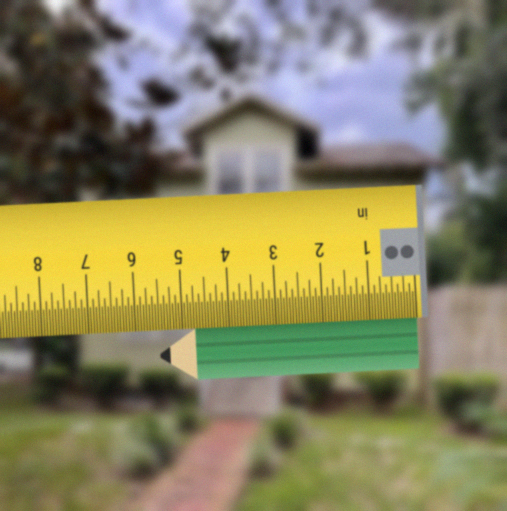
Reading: in 5.5
